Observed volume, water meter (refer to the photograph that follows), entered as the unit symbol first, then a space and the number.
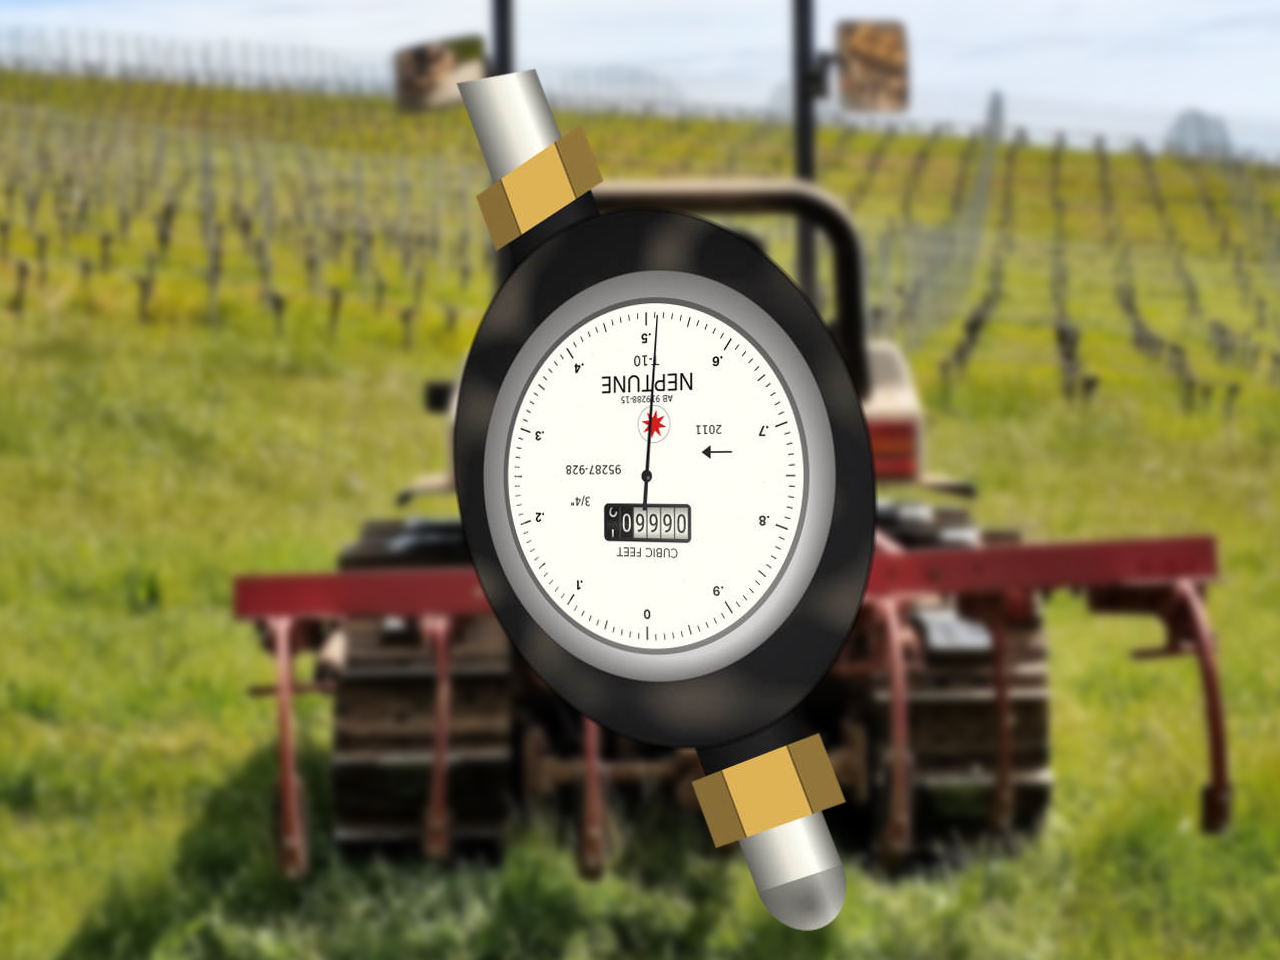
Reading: ft³ 66601.51
